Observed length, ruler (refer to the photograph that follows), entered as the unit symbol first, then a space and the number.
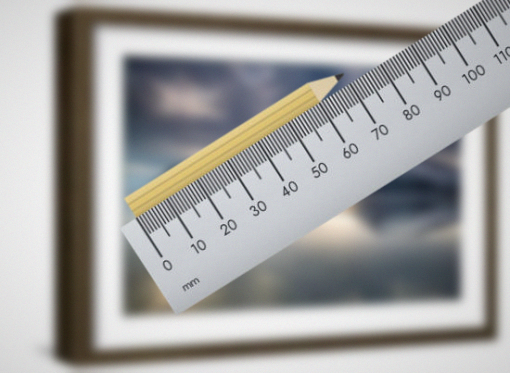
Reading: mm 70
